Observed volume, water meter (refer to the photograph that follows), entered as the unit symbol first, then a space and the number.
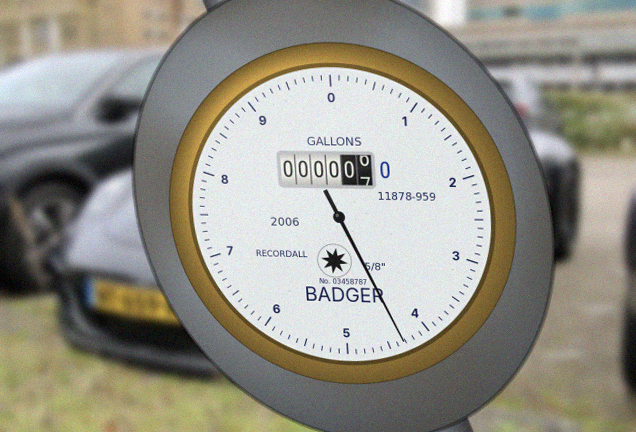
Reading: gal 64.3
